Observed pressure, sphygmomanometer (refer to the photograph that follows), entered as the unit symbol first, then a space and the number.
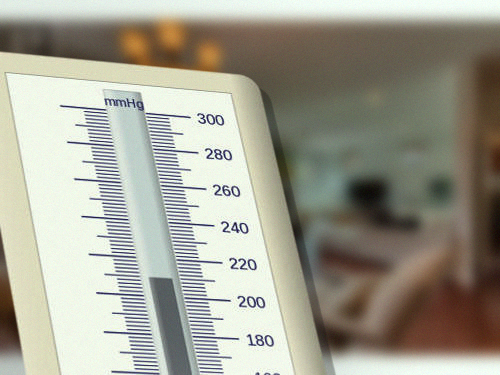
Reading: mmHg 210
